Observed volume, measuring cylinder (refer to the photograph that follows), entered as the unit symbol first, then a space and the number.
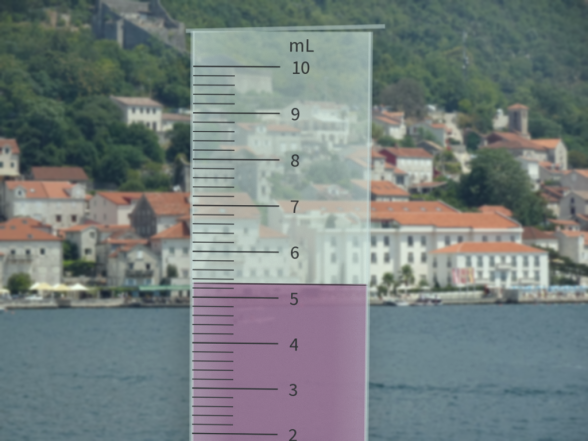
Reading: mL 5.3
